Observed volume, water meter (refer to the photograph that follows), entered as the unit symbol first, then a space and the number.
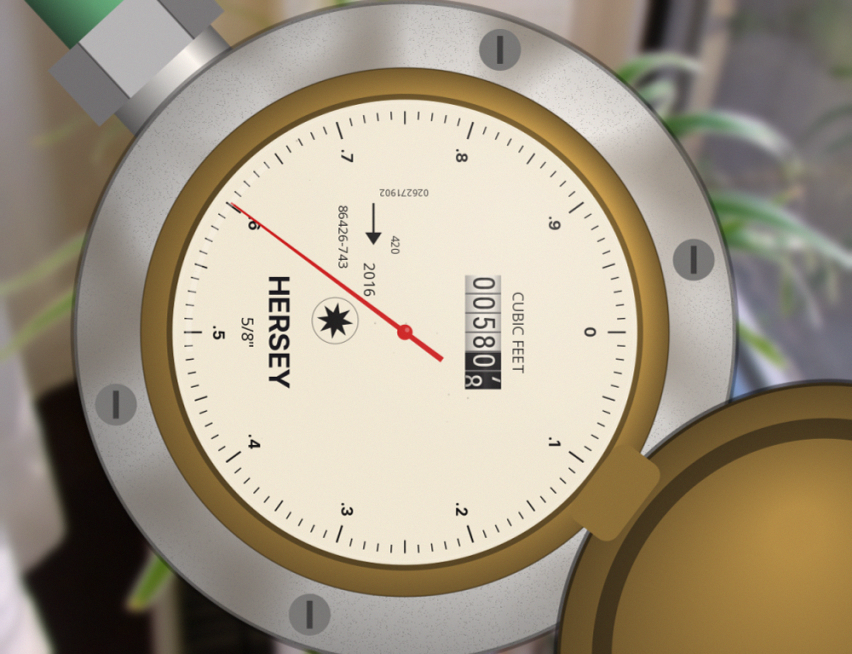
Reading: ft³ 5807.60
